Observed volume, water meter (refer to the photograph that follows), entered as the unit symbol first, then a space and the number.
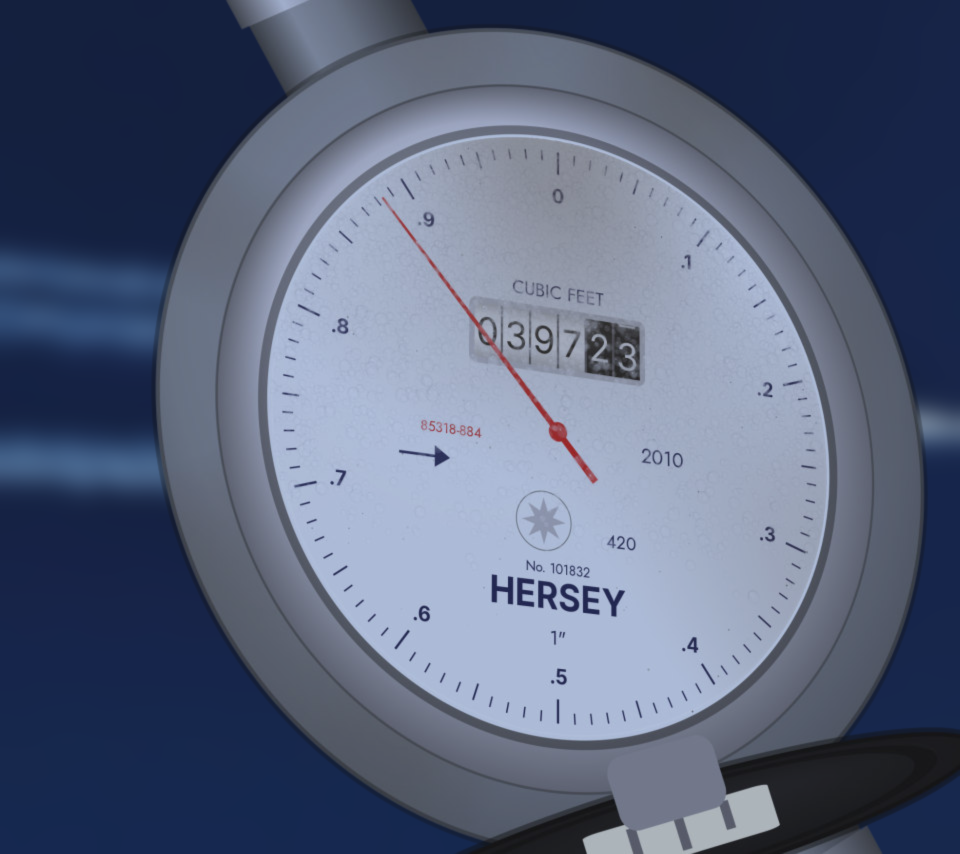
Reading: ft³ 39722.88
